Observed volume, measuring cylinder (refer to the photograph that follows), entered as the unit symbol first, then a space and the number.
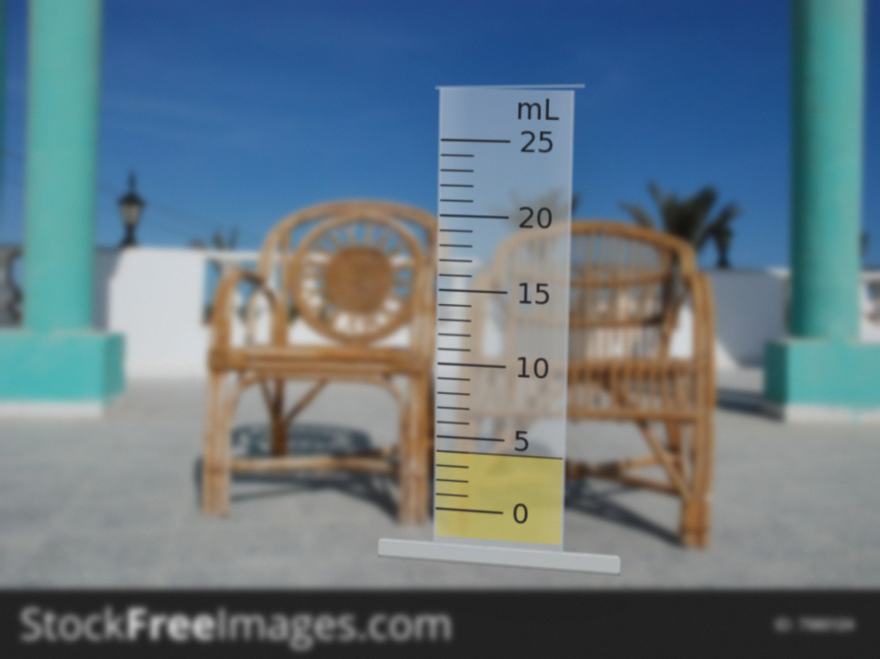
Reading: mL 4
